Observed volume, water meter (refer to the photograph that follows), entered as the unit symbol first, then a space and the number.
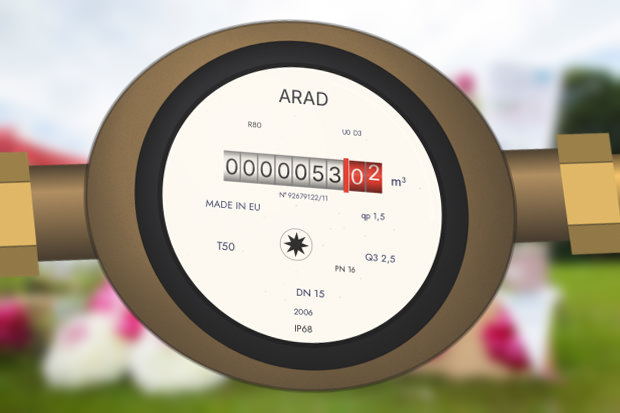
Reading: m³ 53.02
